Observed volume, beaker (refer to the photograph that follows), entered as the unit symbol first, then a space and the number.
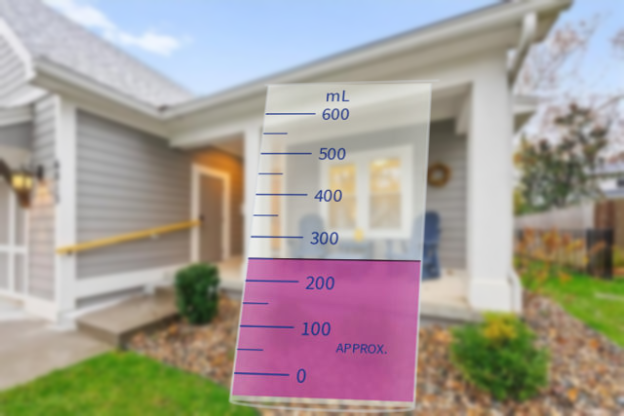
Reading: mL 250
